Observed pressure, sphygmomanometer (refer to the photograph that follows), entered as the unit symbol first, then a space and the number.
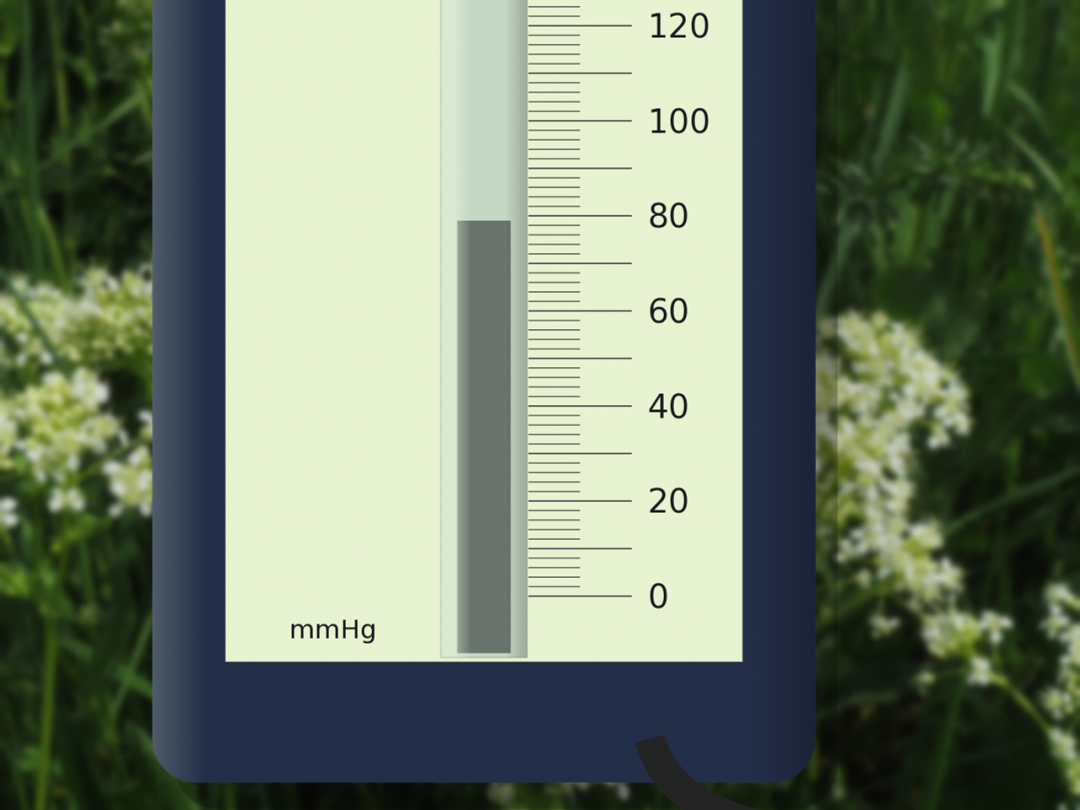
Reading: mmHg 79
